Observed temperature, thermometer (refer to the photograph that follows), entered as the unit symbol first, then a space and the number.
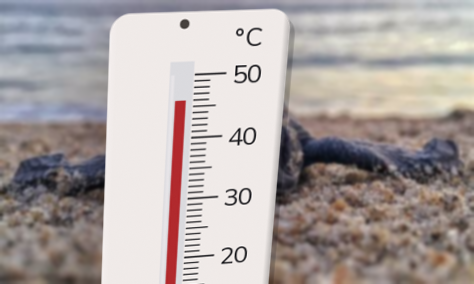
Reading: °C 46
